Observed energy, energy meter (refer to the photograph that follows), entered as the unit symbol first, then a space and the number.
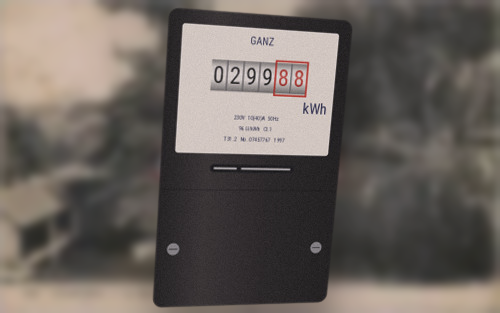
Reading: kWh 299.88
